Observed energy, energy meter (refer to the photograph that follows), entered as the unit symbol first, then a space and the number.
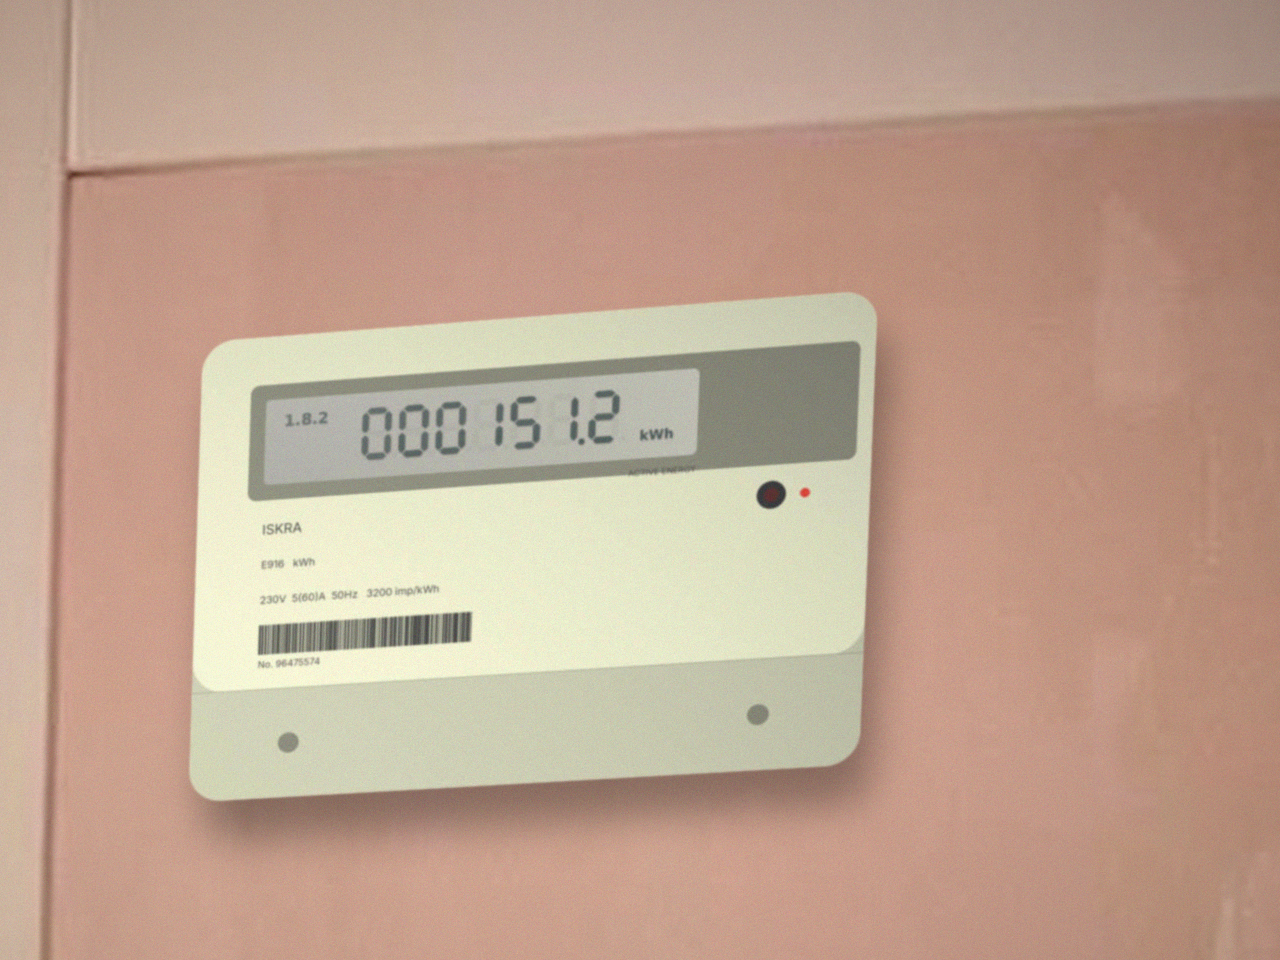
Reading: kWh 151.2
